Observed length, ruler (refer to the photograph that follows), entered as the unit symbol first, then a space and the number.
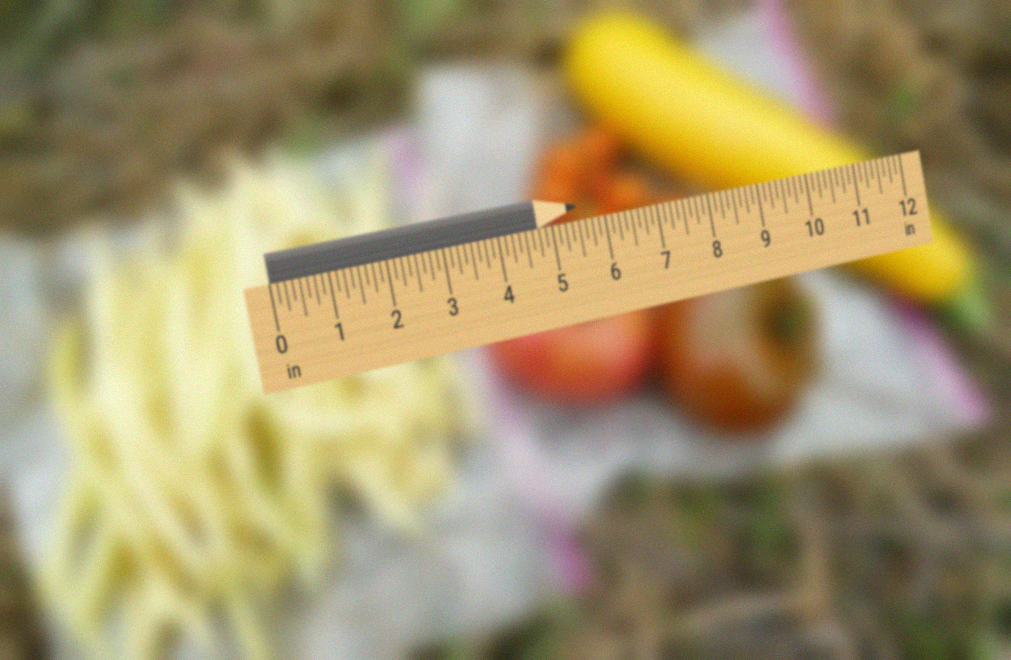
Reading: in 5.5
